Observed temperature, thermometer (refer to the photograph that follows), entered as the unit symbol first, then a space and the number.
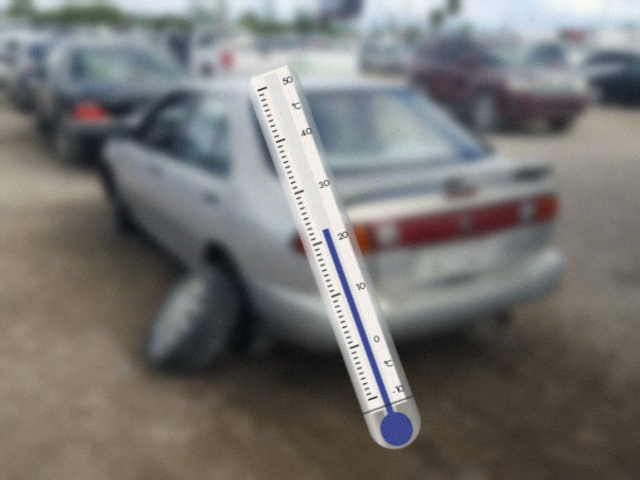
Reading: °C 22
